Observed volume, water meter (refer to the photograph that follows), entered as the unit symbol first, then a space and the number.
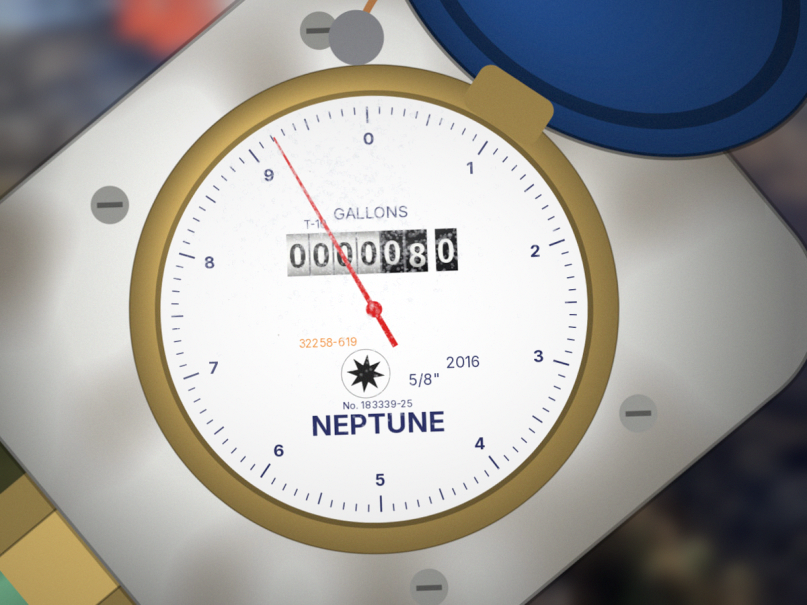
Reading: gal 79.2
